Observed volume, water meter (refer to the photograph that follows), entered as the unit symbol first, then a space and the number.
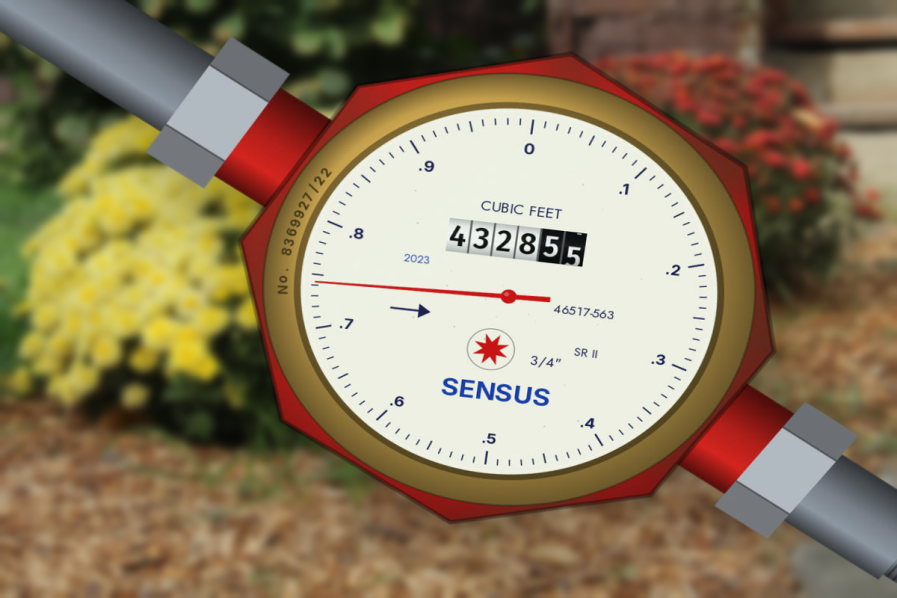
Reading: ft³ 432854.74
